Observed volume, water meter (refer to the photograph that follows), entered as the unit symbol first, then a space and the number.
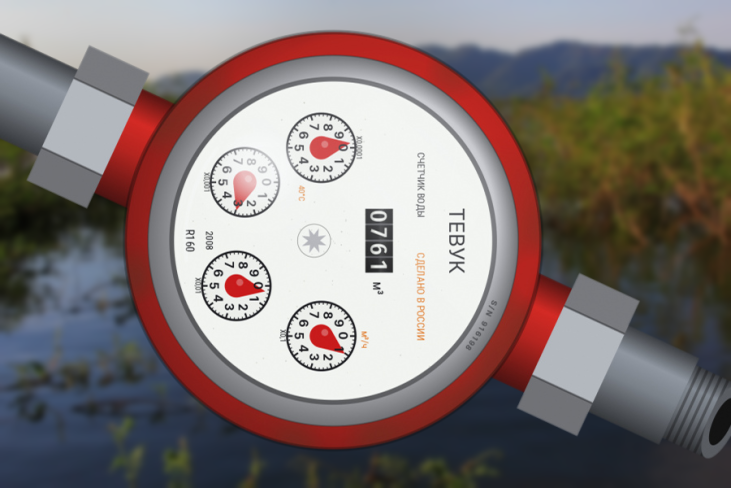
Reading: m³ 761.1029
